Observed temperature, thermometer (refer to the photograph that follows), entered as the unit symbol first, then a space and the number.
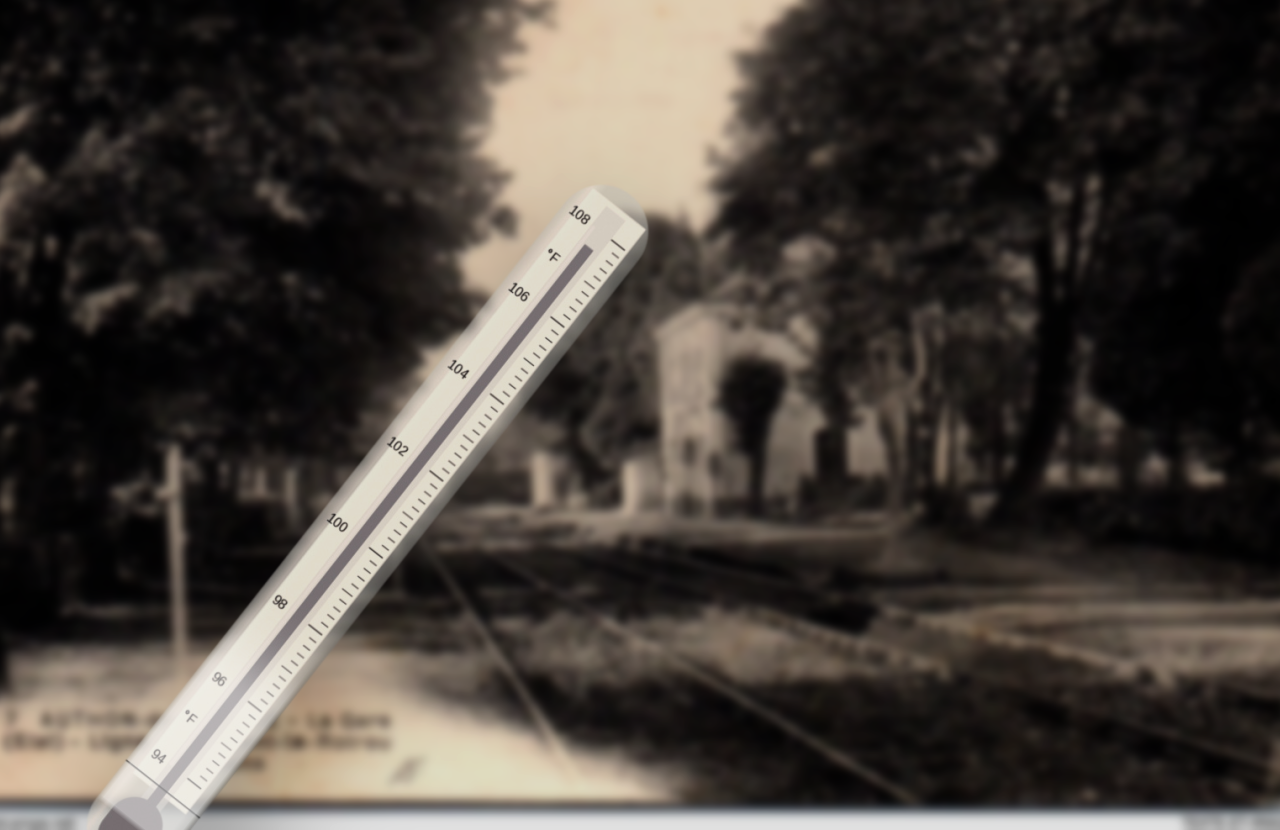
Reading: °F 107.6
